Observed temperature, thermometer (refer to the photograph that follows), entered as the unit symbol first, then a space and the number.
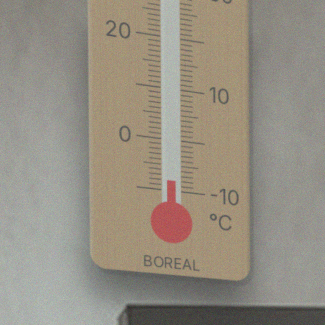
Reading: °C -8
